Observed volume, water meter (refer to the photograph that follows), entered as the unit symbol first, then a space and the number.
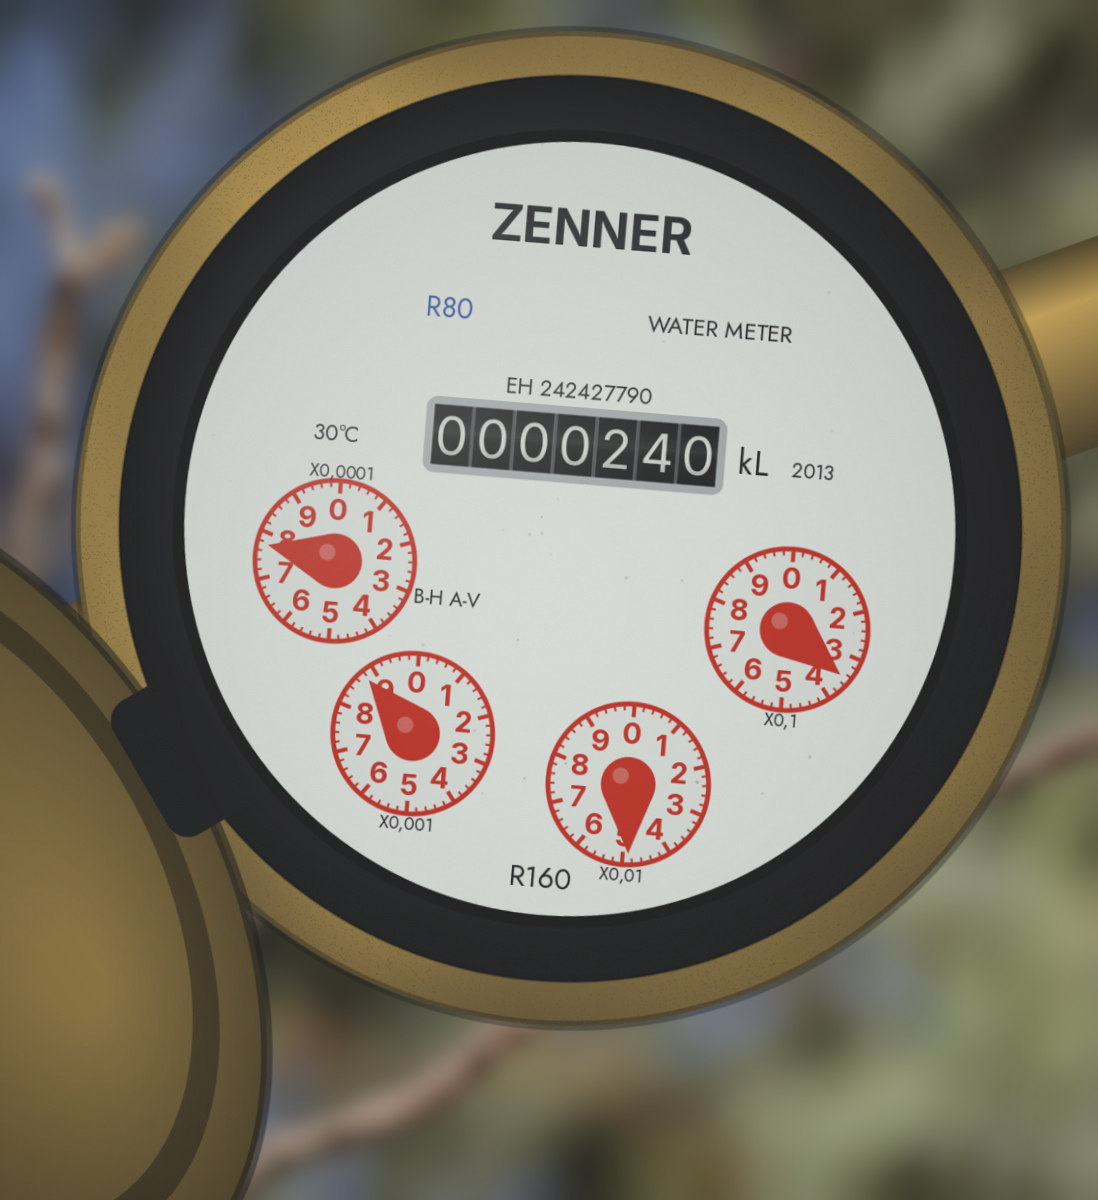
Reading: kL 240.3487
